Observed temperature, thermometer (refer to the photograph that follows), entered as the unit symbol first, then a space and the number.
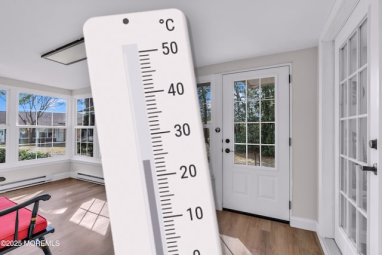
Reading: °C 24
